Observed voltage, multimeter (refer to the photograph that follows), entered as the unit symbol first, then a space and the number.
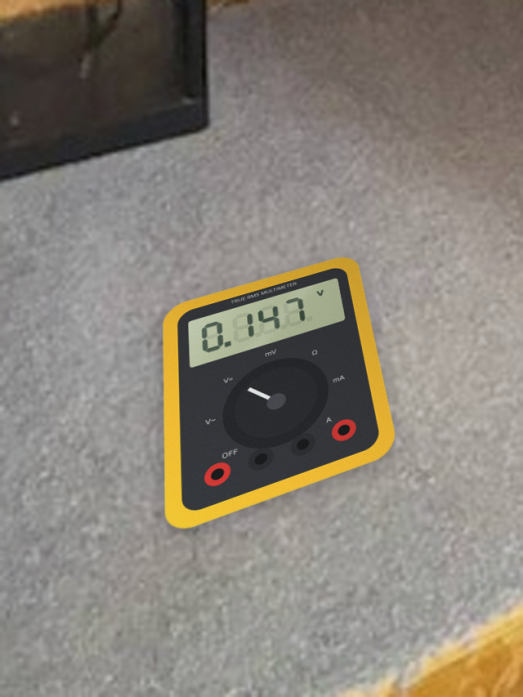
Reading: V 0.147
